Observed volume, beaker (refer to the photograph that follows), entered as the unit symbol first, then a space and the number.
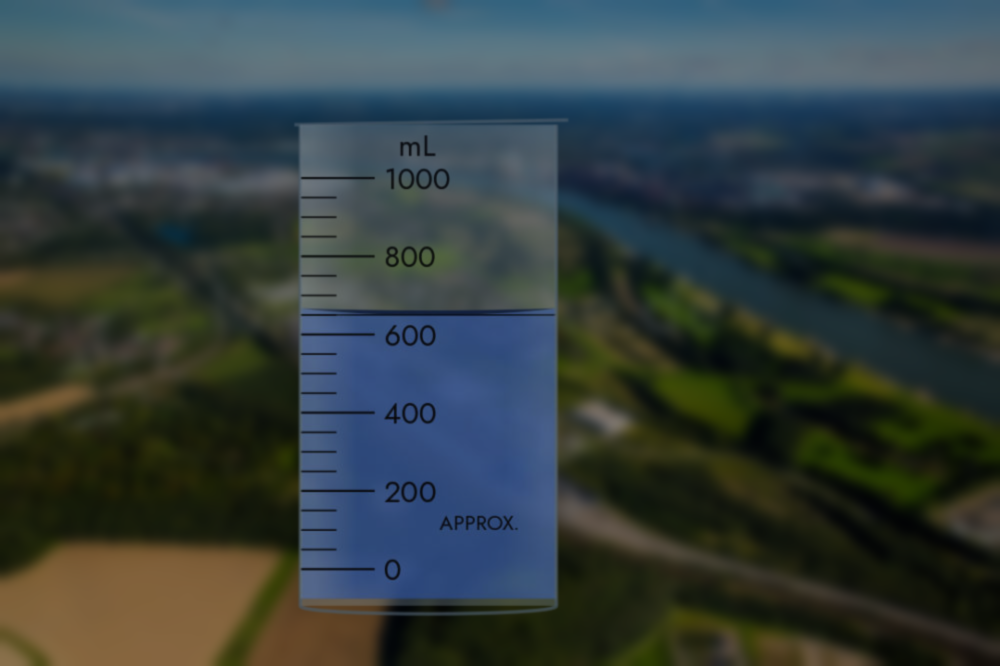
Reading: mL 650
